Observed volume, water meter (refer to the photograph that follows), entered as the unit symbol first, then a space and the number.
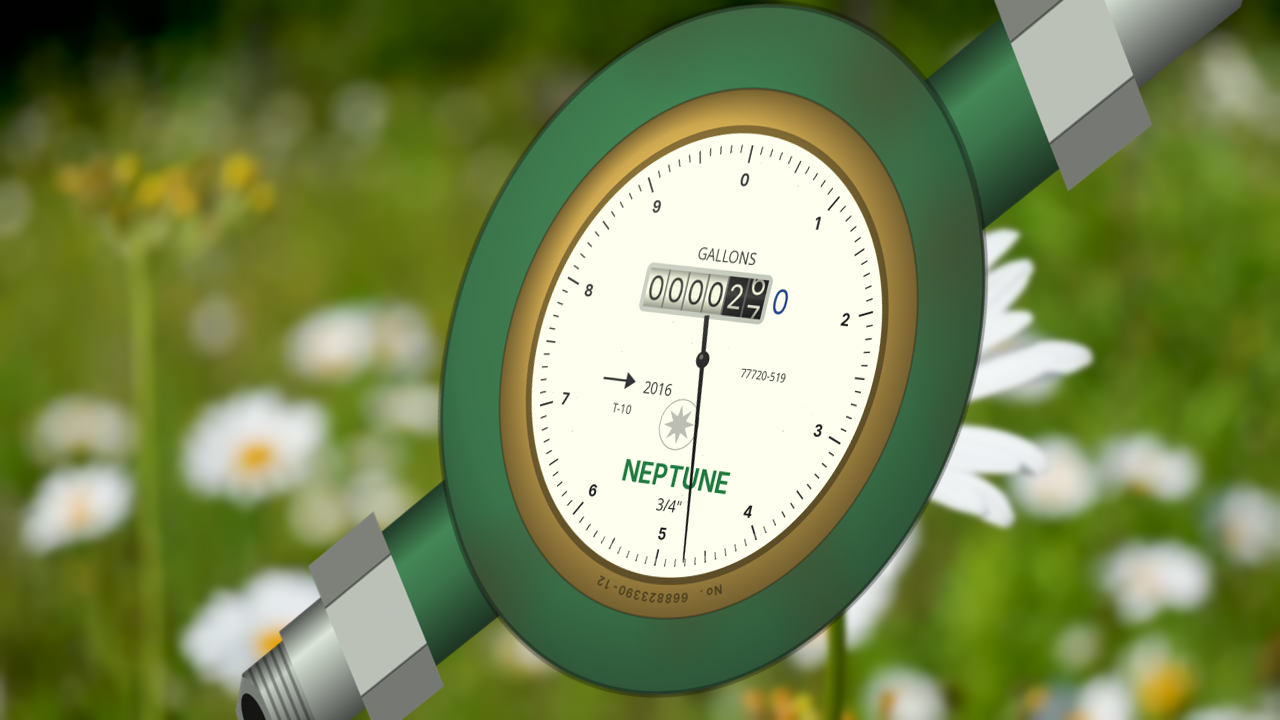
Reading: gal 264.7
